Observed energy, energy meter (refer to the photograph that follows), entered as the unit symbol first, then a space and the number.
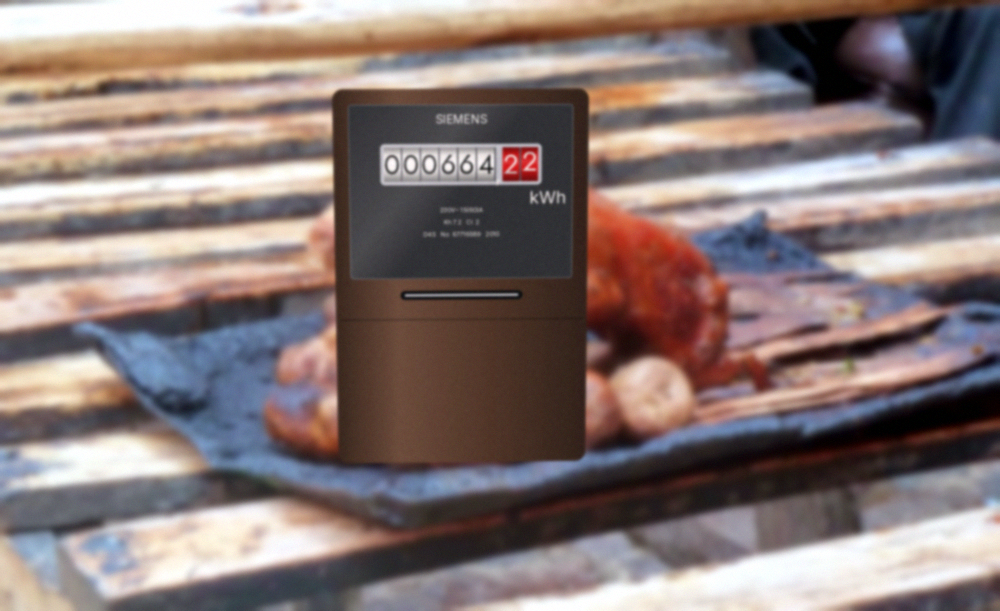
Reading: kWh 664.22
